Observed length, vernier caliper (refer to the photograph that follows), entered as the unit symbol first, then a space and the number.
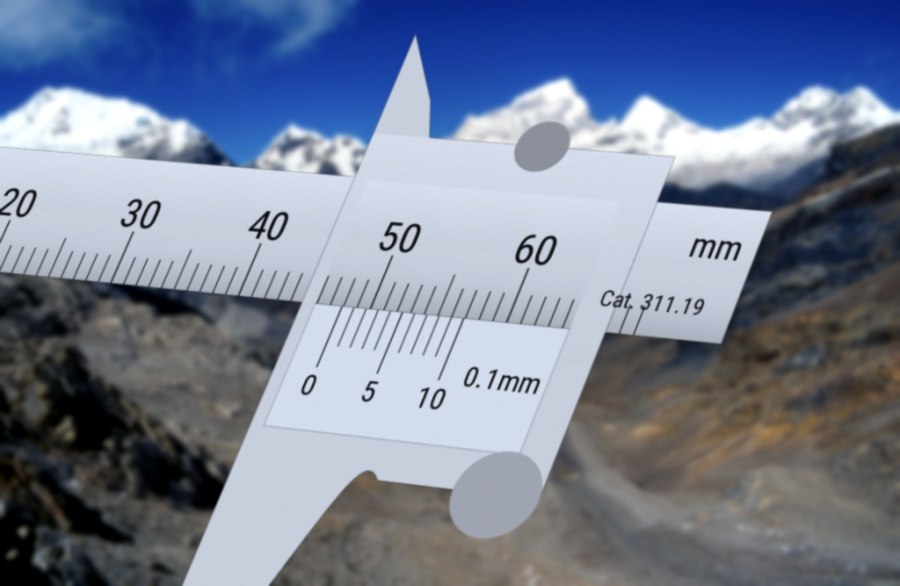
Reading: mm 47.9
